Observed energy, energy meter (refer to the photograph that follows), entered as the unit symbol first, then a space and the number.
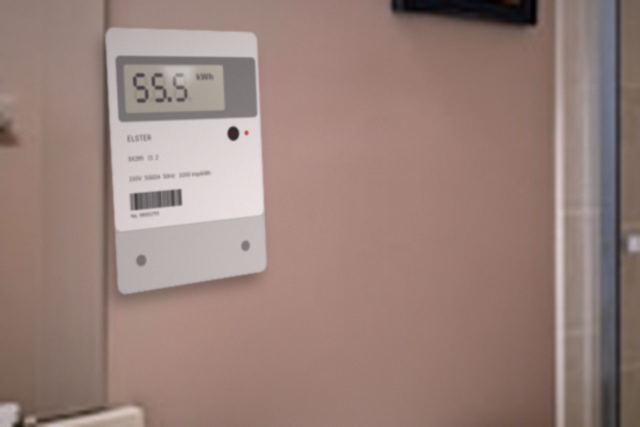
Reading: kWh 55.5
